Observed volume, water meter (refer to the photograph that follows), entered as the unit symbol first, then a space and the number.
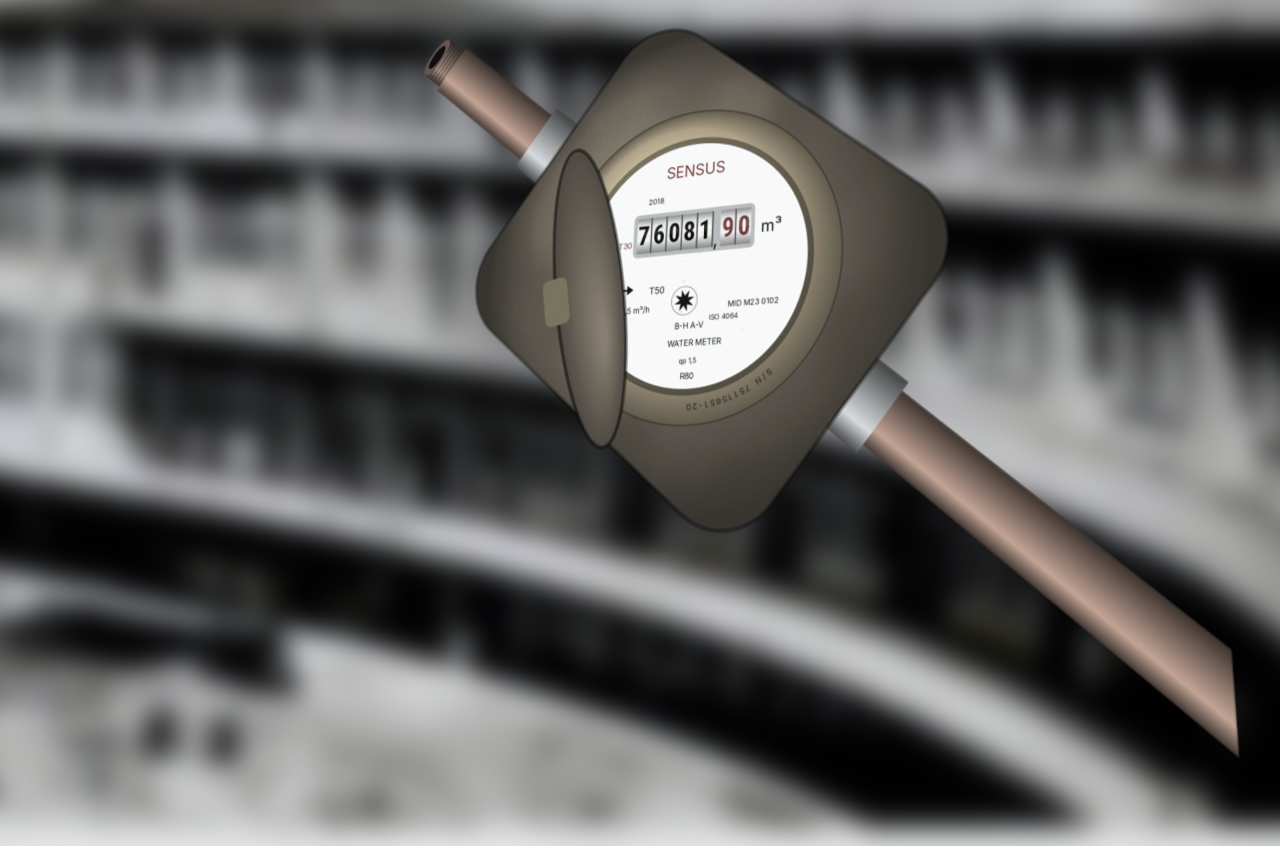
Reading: m³ 76081.90
